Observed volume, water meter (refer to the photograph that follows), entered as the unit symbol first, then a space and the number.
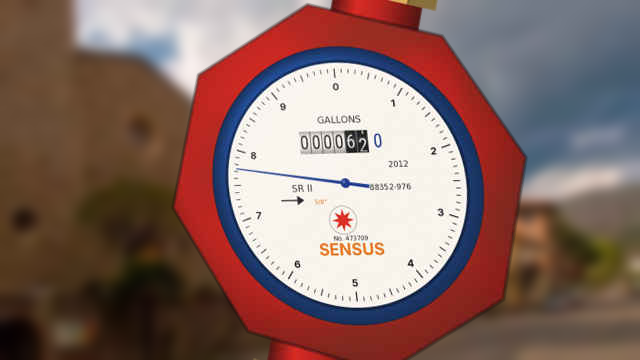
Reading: gal 617.7
